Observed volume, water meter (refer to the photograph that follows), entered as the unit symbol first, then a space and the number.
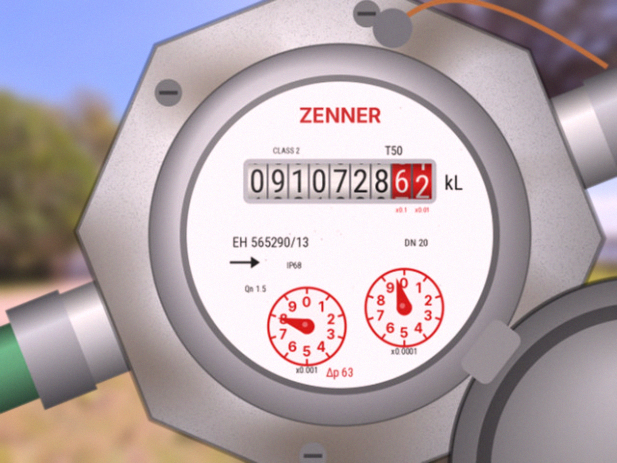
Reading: kL 910728.6179
